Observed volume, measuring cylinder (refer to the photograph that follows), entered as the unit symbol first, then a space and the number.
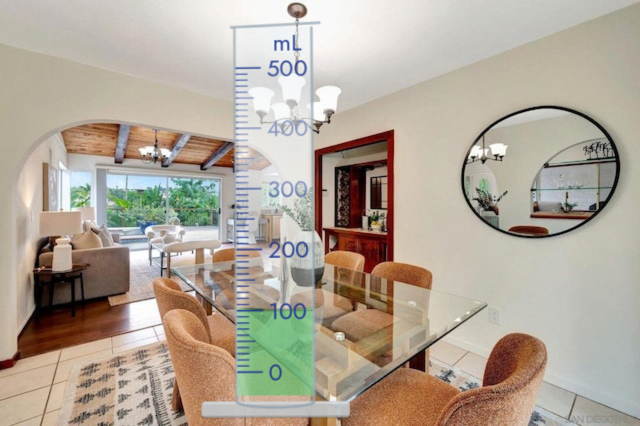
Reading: mL 100
